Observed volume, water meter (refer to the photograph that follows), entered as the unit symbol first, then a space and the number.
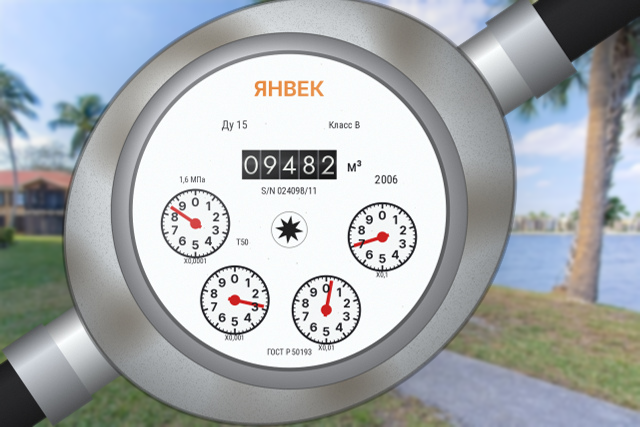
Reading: m³ 9482.7028
